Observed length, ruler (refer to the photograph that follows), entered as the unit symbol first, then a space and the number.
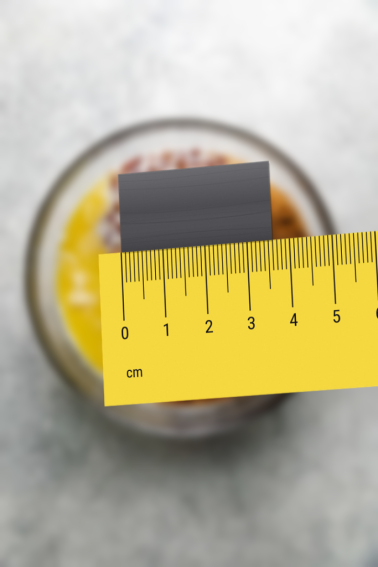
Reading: cm 3.6
